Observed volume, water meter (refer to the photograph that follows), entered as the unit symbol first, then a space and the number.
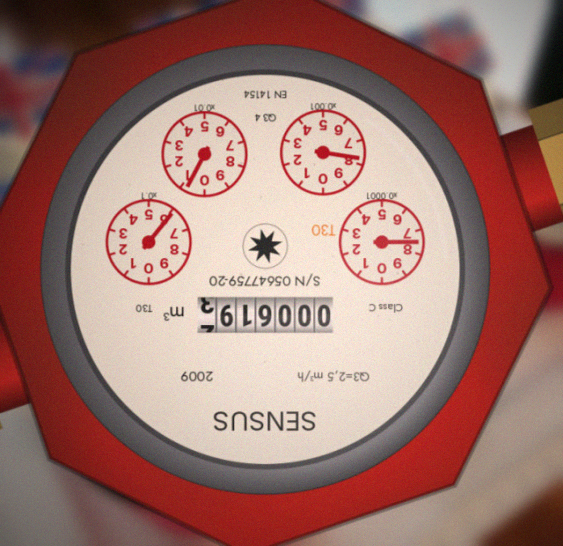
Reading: m³ 6192.6077
